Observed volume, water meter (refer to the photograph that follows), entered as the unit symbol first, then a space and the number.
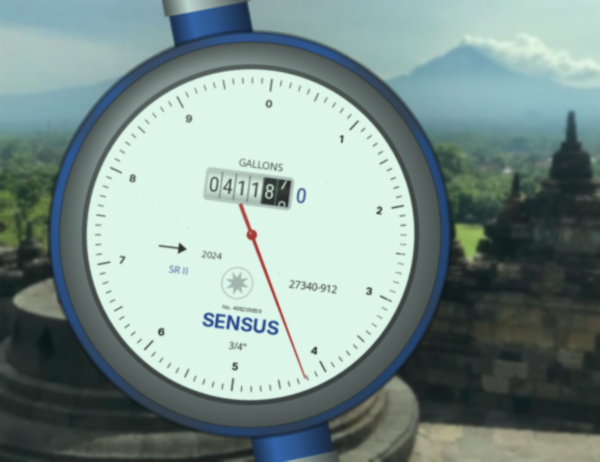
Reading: gal 411874.2
